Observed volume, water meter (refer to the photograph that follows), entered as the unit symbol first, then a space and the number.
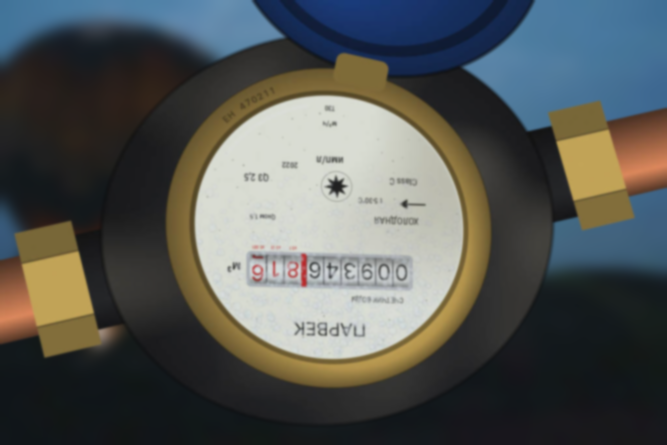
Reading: m³ 9346.816
